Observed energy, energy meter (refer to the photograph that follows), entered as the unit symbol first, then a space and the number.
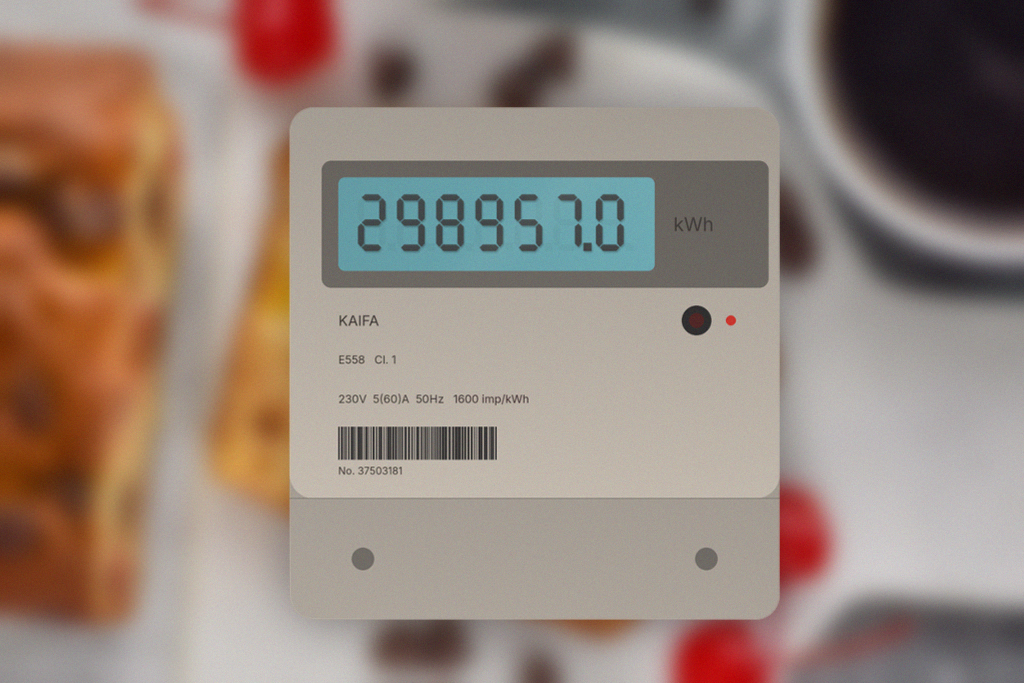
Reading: kWh 298957.0
